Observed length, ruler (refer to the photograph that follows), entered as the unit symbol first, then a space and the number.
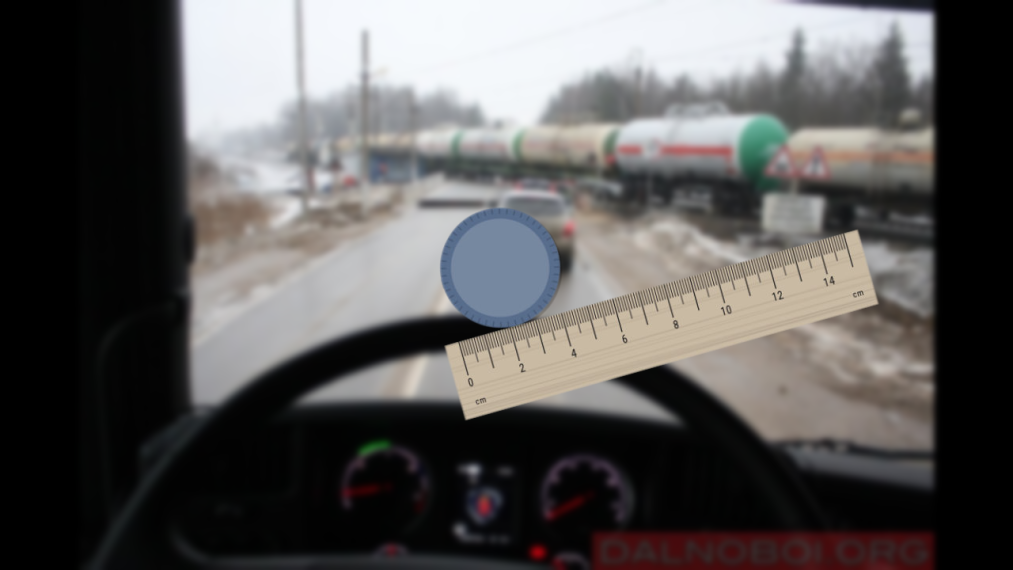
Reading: cm 4.5
